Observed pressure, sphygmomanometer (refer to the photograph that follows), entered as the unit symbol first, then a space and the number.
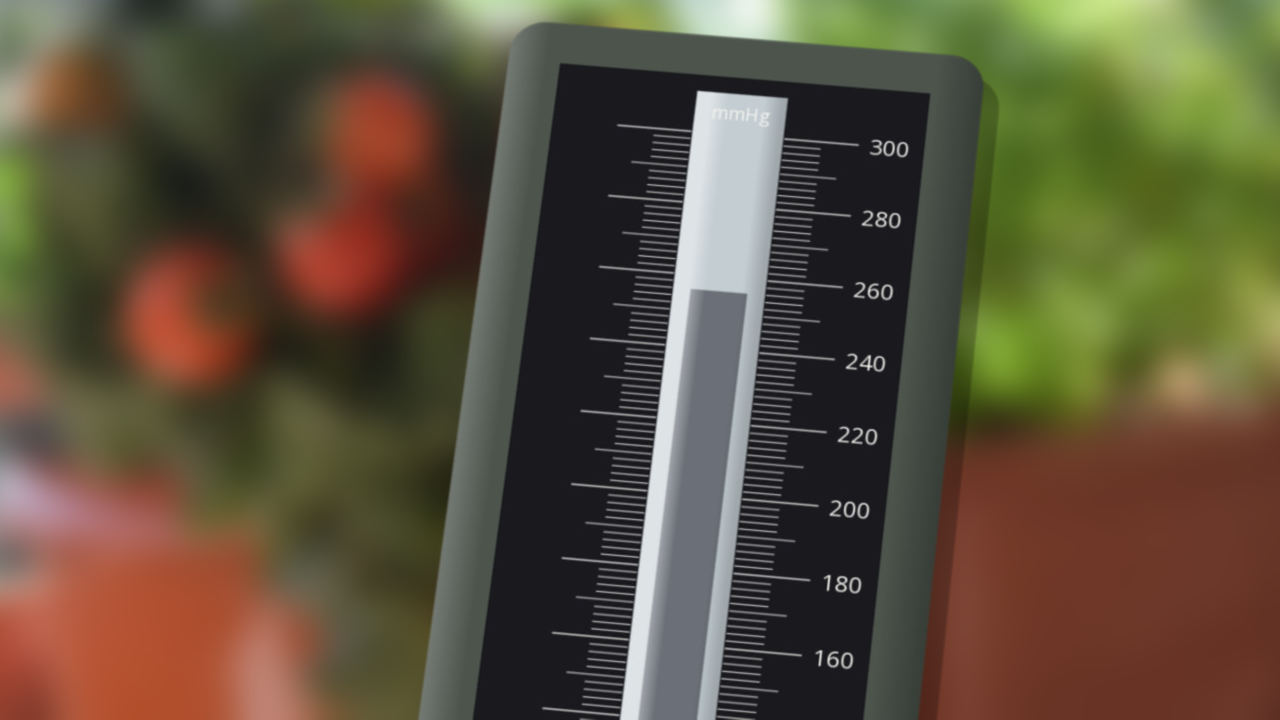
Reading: mmHg 256
